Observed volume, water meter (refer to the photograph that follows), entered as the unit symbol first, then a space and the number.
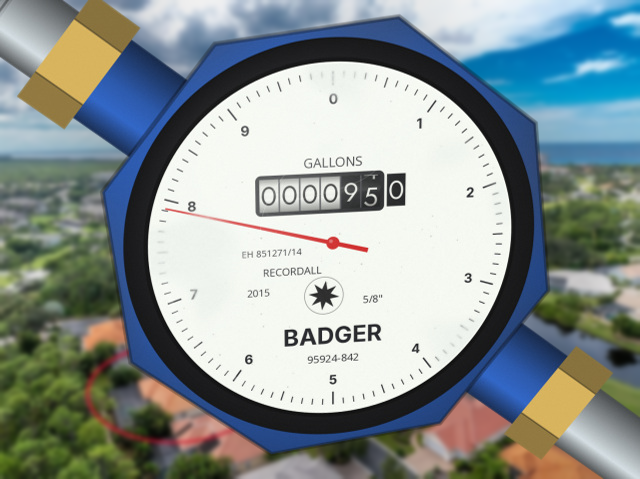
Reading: gal 947.9
